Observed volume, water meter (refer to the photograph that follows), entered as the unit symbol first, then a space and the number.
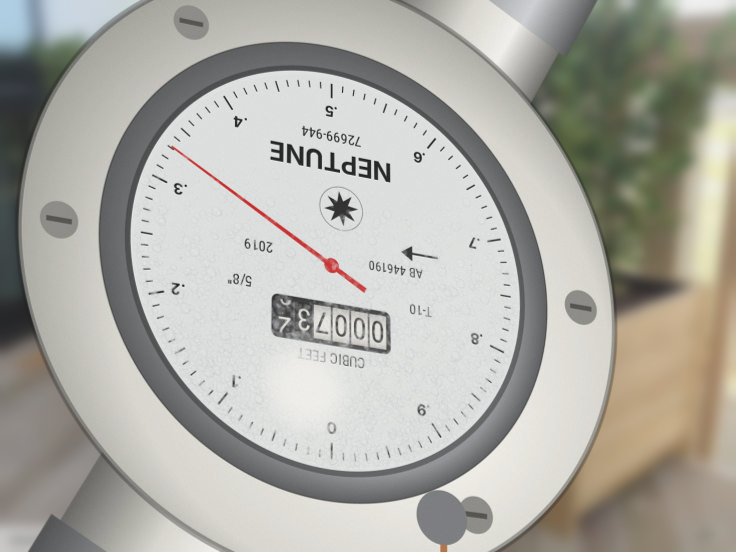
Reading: ft³ 732.33
